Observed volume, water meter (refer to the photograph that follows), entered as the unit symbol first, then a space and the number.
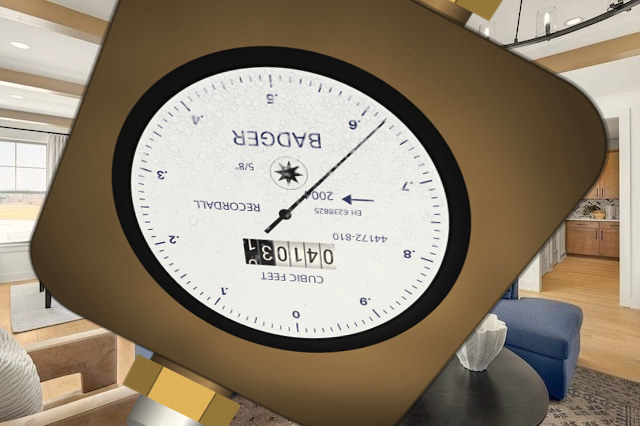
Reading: ft³ 41030.62
